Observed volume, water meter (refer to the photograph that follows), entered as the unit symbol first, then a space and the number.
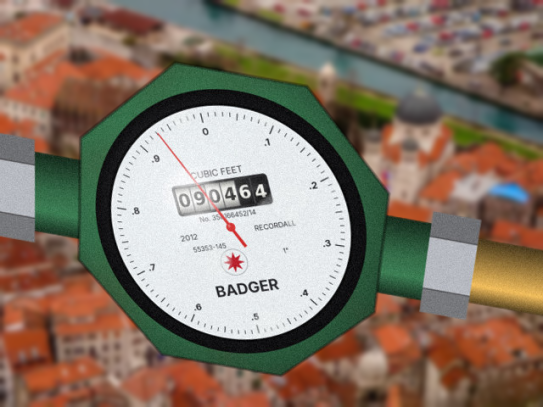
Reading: ft³ 90463.93
